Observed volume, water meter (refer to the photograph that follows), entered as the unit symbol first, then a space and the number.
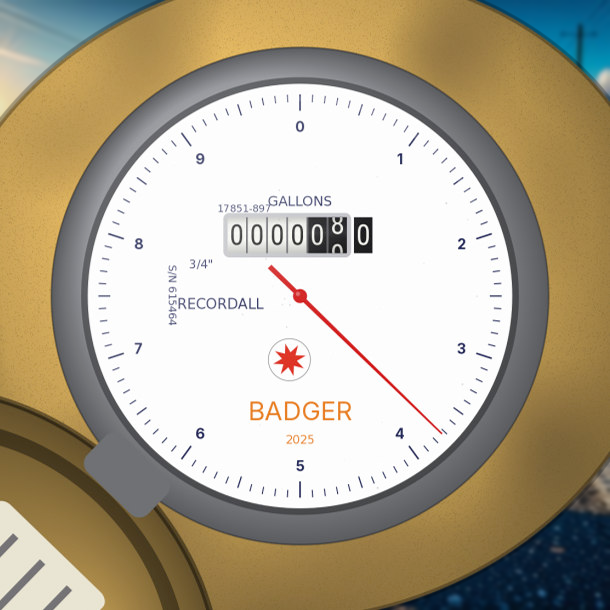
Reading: gal 83.7
